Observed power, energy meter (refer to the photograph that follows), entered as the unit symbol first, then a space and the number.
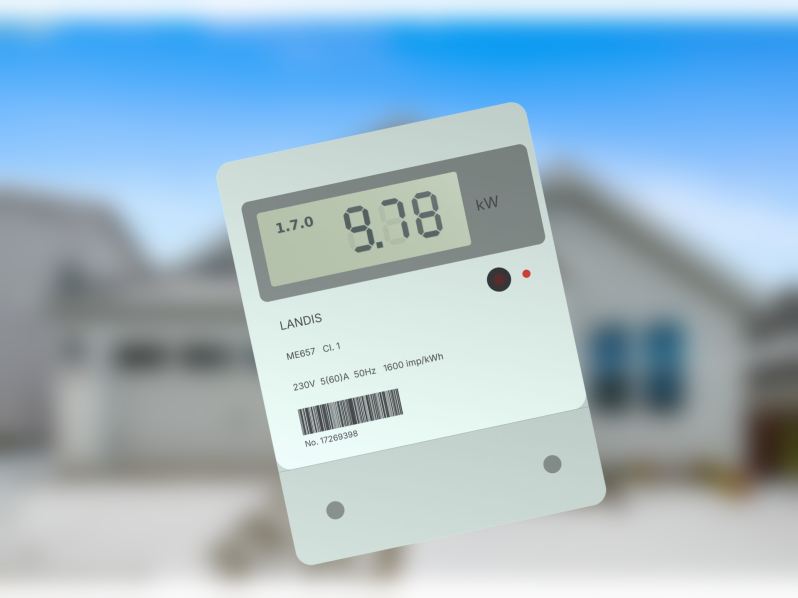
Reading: kW 9.78
